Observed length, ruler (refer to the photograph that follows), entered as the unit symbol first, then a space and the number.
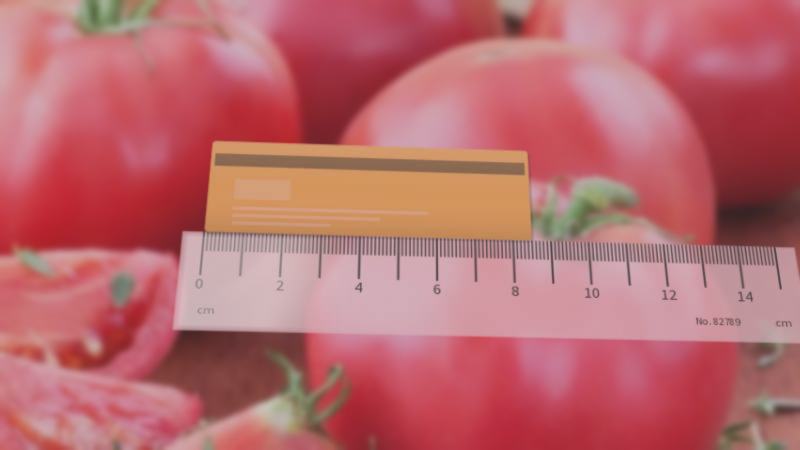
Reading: cm 8.5
